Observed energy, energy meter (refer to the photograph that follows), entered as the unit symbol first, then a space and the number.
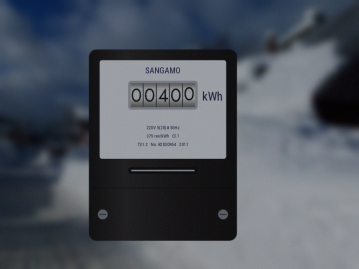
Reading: kWh 400
